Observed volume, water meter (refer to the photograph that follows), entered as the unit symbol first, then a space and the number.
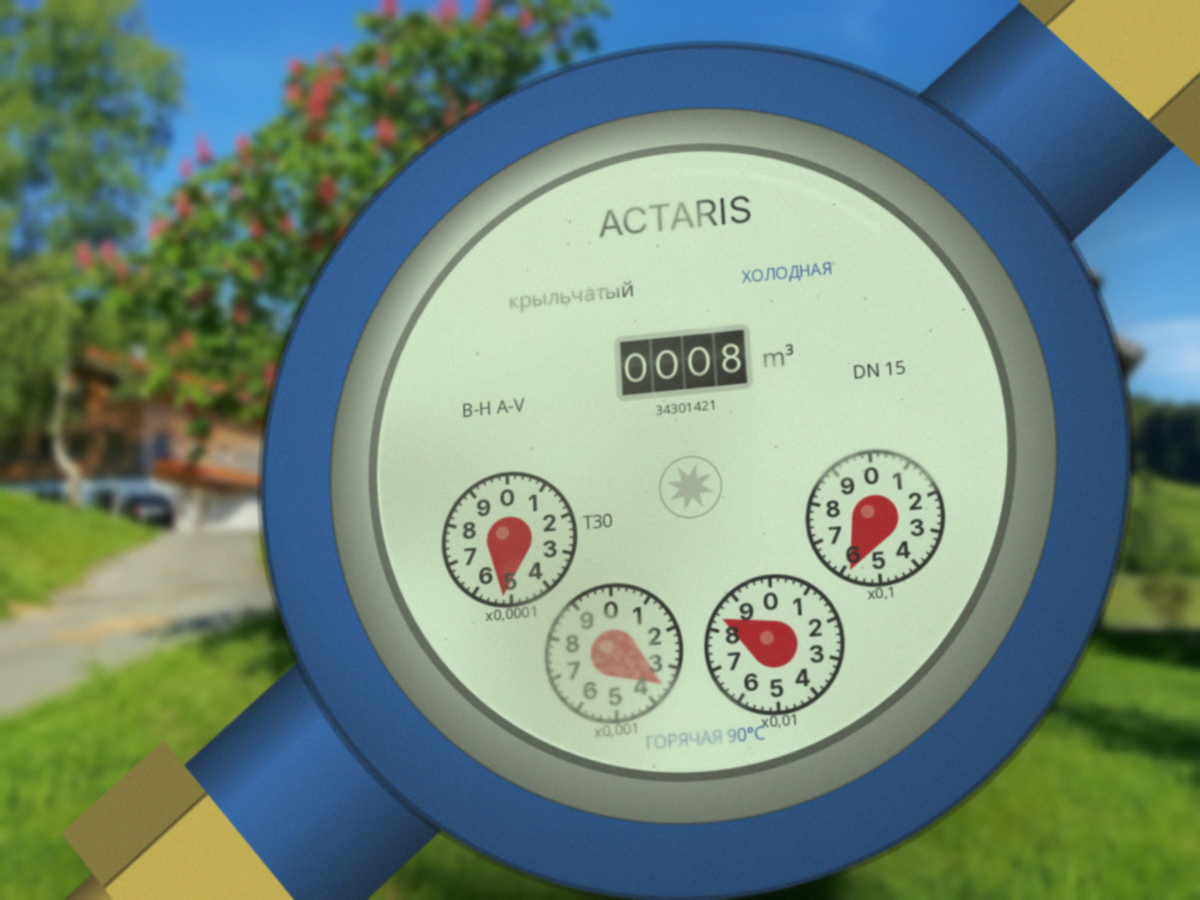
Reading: m³ 8.5835
